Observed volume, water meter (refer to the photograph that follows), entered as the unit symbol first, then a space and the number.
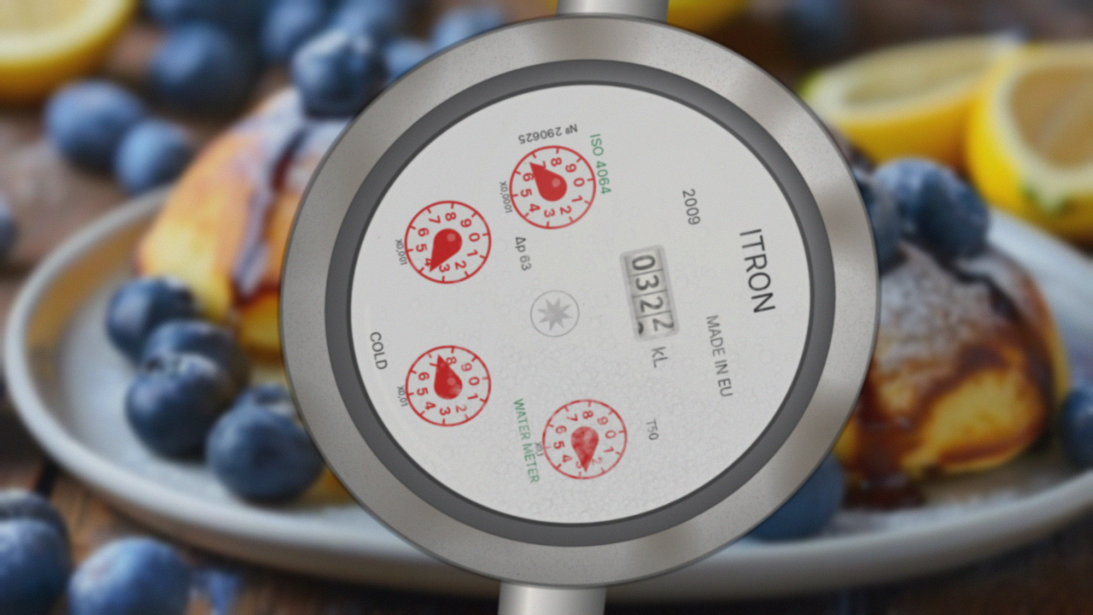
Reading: kL 322.2736
